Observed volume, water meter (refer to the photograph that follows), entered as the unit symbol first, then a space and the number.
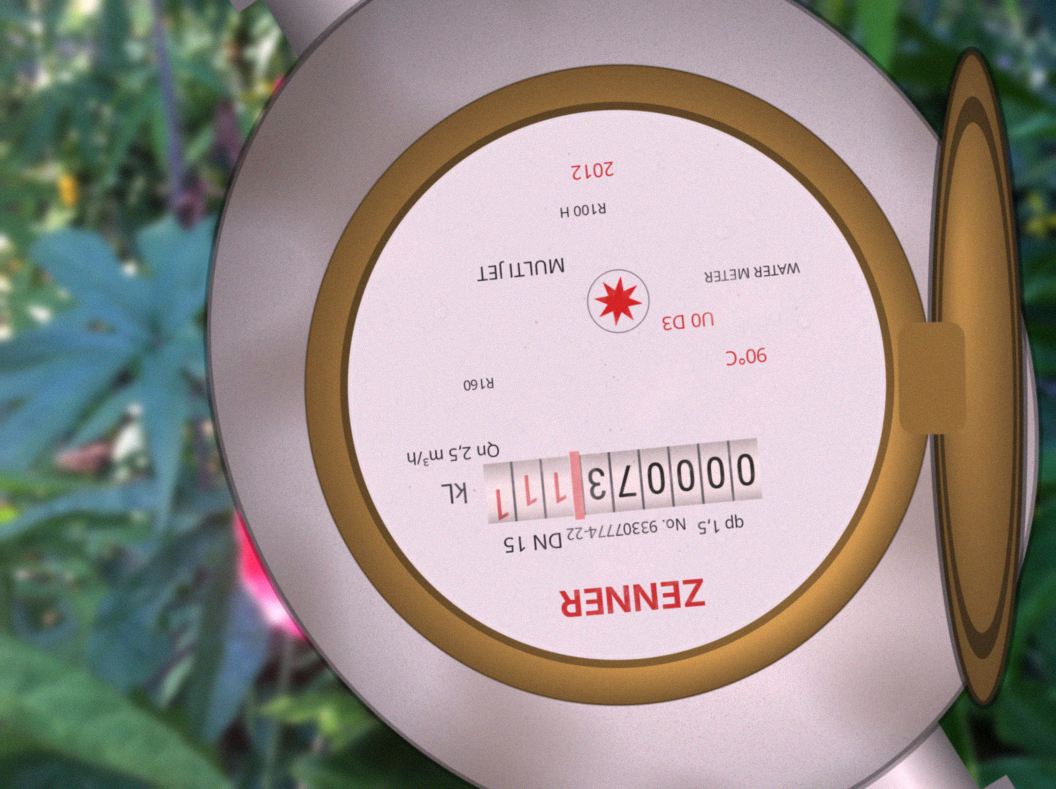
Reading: kL 73.111
